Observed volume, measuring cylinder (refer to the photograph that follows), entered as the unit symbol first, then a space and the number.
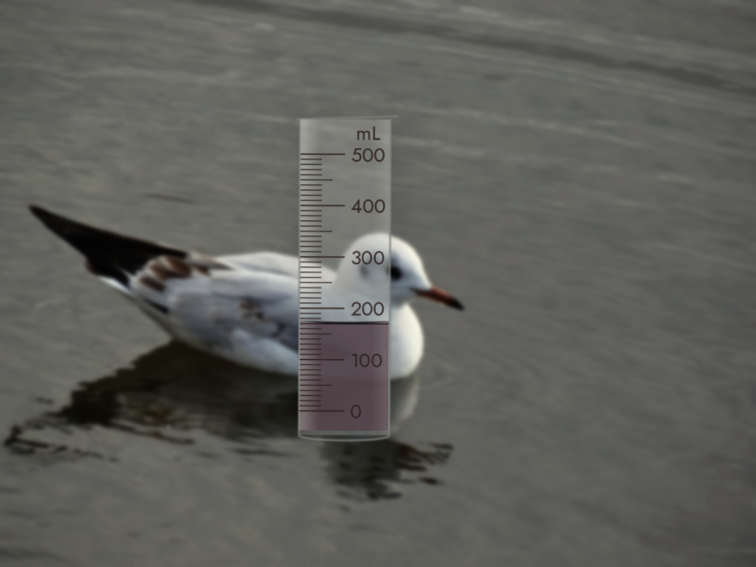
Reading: mL 170
